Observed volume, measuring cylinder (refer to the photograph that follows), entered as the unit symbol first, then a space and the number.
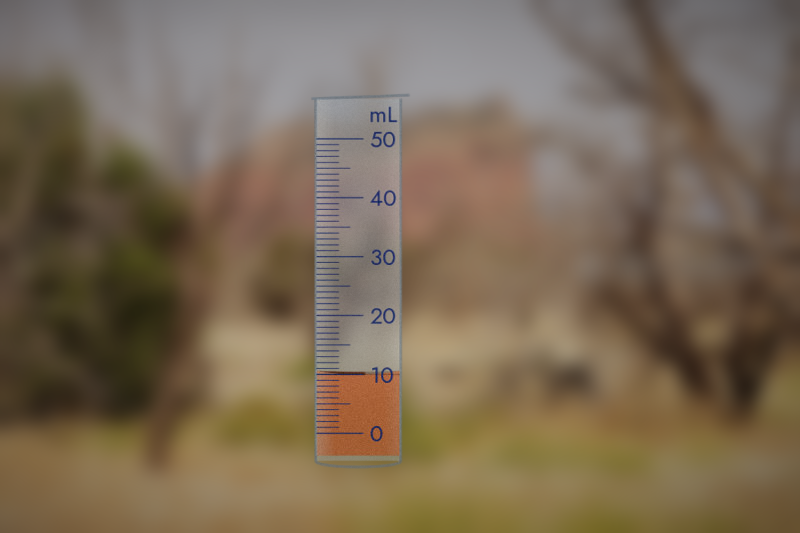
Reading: mL 10
